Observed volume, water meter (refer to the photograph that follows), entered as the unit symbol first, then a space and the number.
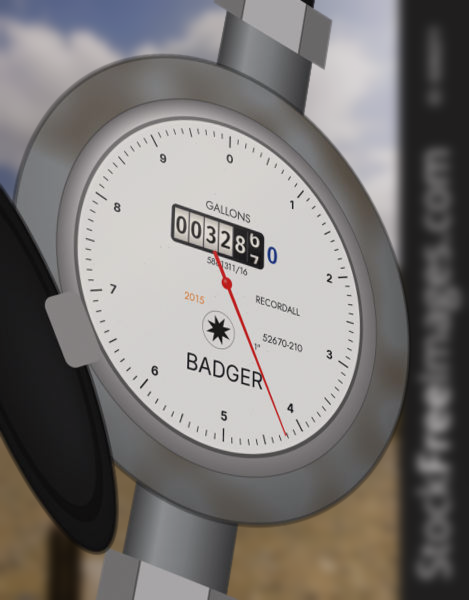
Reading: gal 32864.2
